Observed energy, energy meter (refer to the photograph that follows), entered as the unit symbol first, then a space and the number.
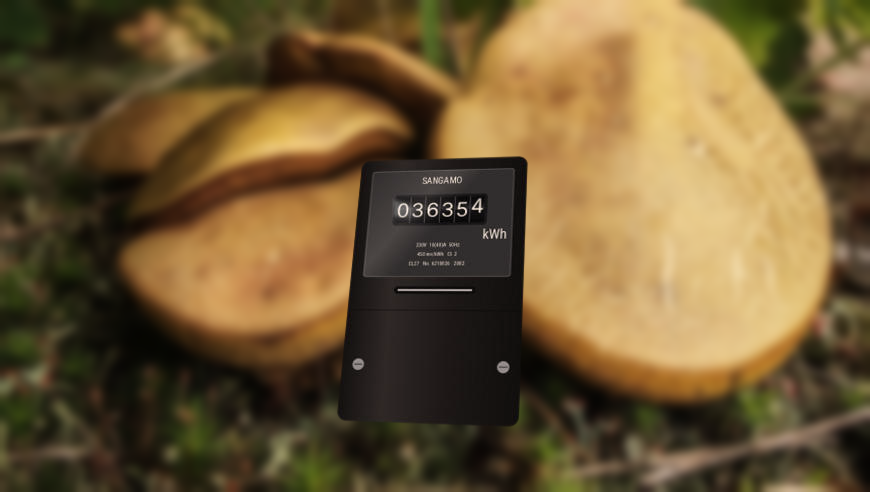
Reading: kWh 36354
